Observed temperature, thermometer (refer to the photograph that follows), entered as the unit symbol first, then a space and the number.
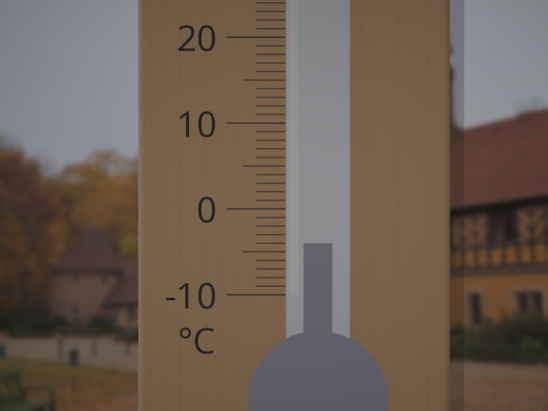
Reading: °C -4
